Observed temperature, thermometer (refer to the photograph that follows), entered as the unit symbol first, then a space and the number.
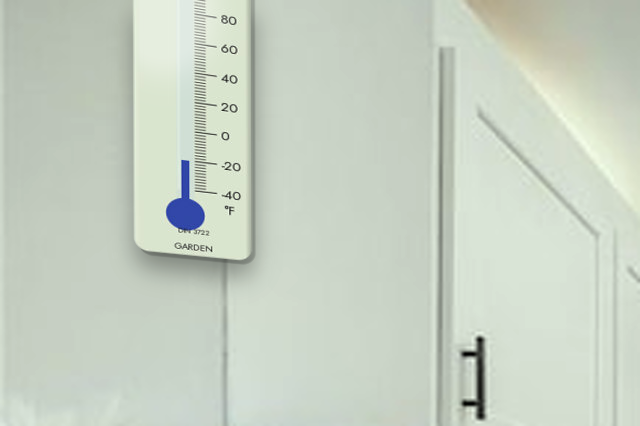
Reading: °F -20
